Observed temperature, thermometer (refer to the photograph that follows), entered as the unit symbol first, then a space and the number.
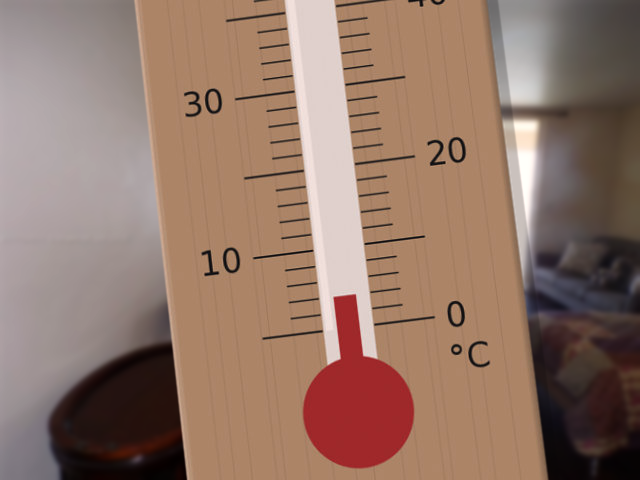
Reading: °C 4
